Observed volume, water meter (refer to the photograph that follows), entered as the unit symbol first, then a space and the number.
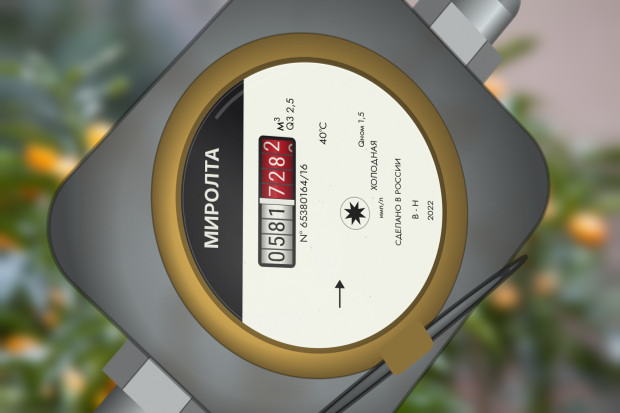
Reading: m³ 581.7282
